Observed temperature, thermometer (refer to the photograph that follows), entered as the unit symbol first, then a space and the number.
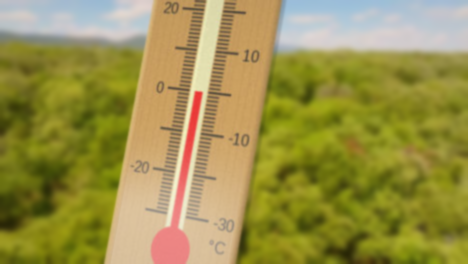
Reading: °C 0
